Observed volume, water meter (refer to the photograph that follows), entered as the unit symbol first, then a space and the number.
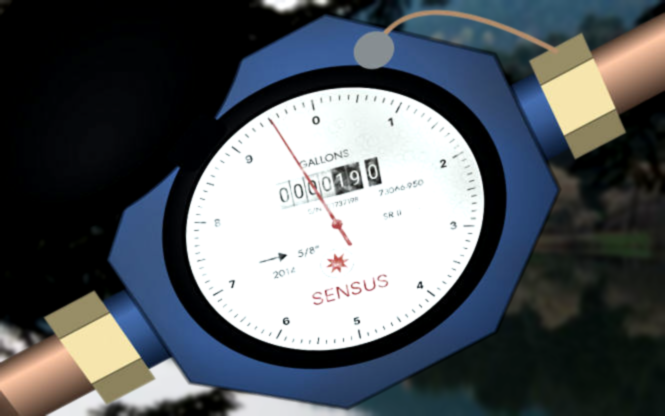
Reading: gal 189.5
